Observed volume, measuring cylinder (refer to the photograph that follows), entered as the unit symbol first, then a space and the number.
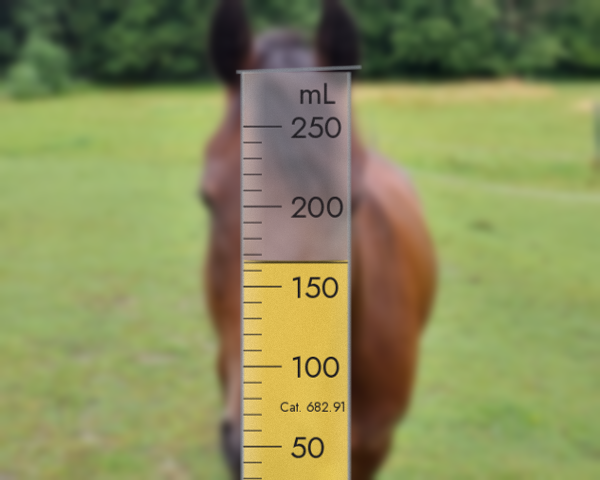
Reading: mL 165
